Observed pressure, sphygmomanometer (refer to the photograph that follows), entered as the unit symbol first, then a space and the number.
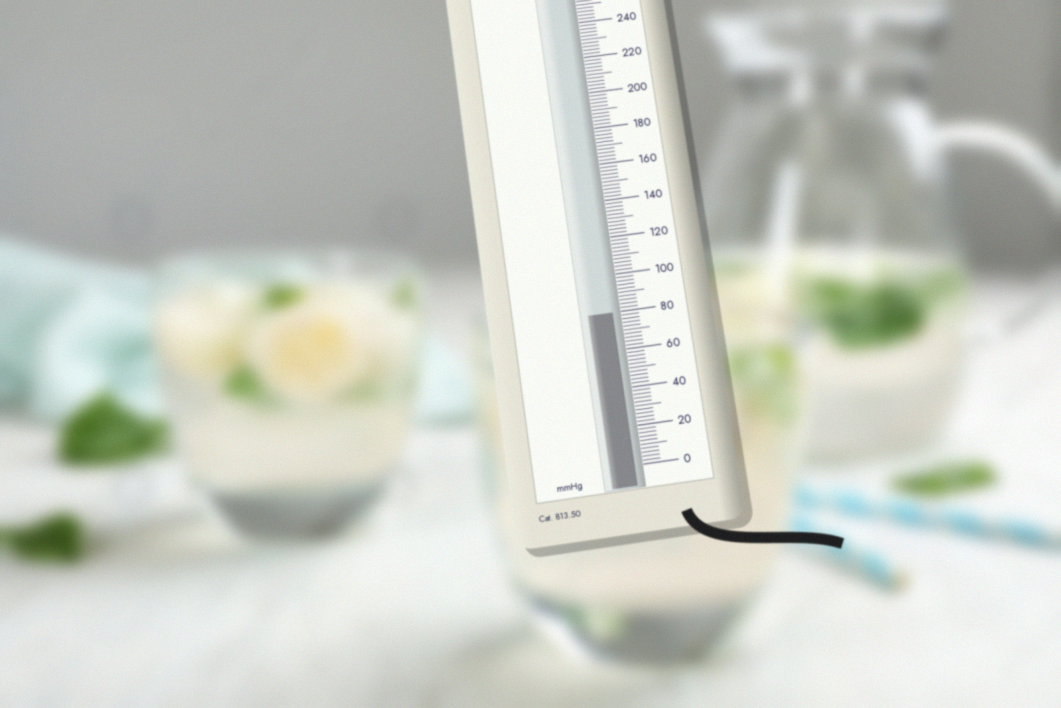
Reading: mmHg 80
